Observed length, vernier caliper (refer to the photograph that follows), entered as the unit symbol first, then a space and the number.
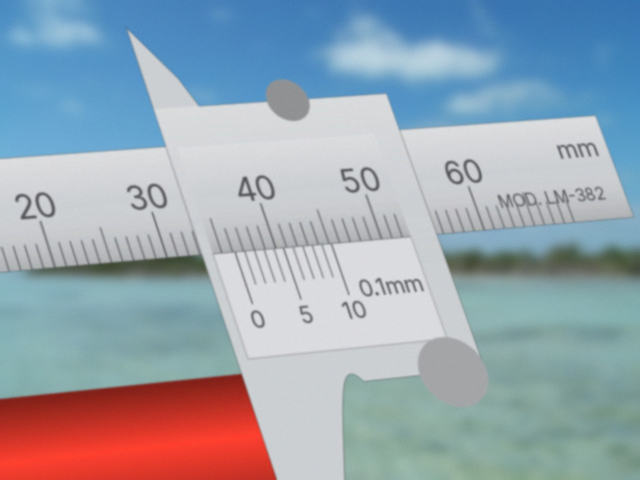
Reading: mm 36.2
